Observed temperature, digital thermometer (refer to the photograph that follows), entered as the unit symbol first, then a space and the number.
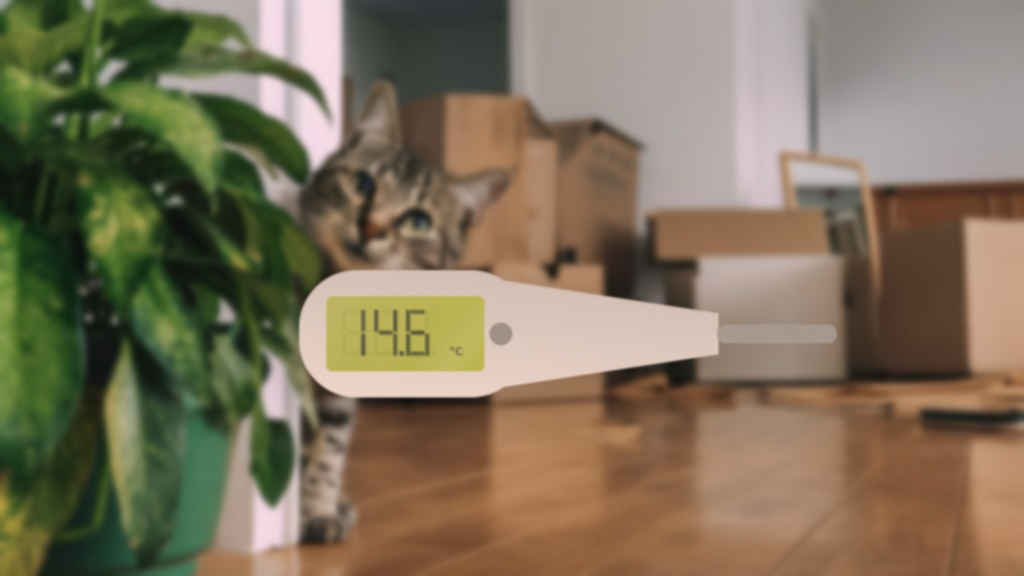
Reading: °C 14.6
